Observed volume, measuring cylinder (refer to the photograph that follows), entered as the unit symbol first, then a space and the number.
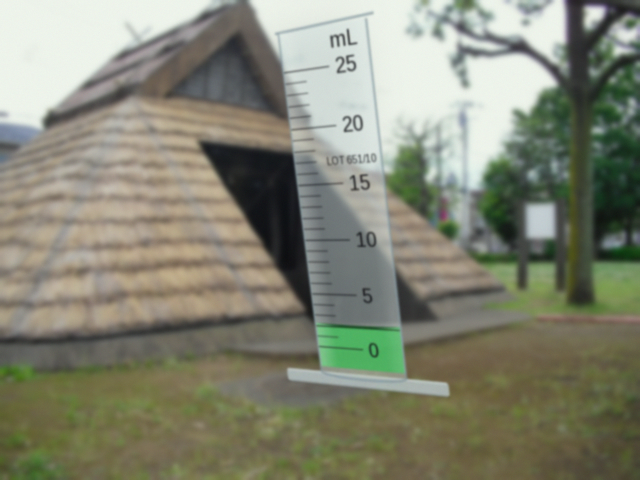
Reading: mL 2
